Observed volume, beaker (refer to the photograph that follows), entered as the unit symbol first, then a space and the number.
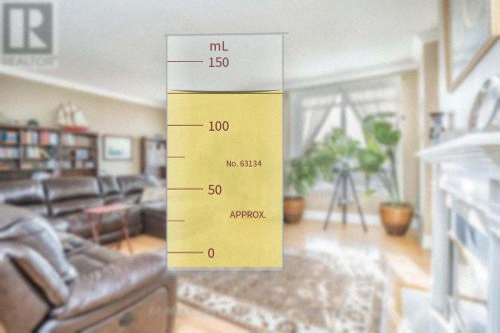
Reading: mL 125
